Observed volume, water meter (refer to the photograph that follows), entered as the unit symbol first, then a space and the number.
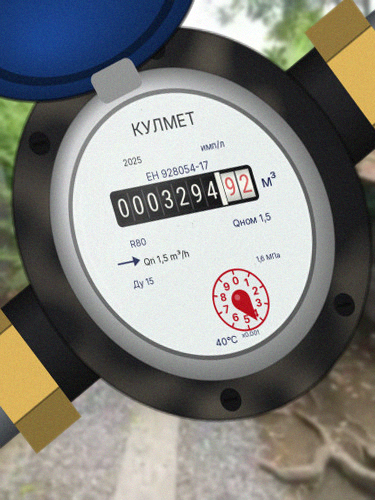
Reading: m³ 3294.924
